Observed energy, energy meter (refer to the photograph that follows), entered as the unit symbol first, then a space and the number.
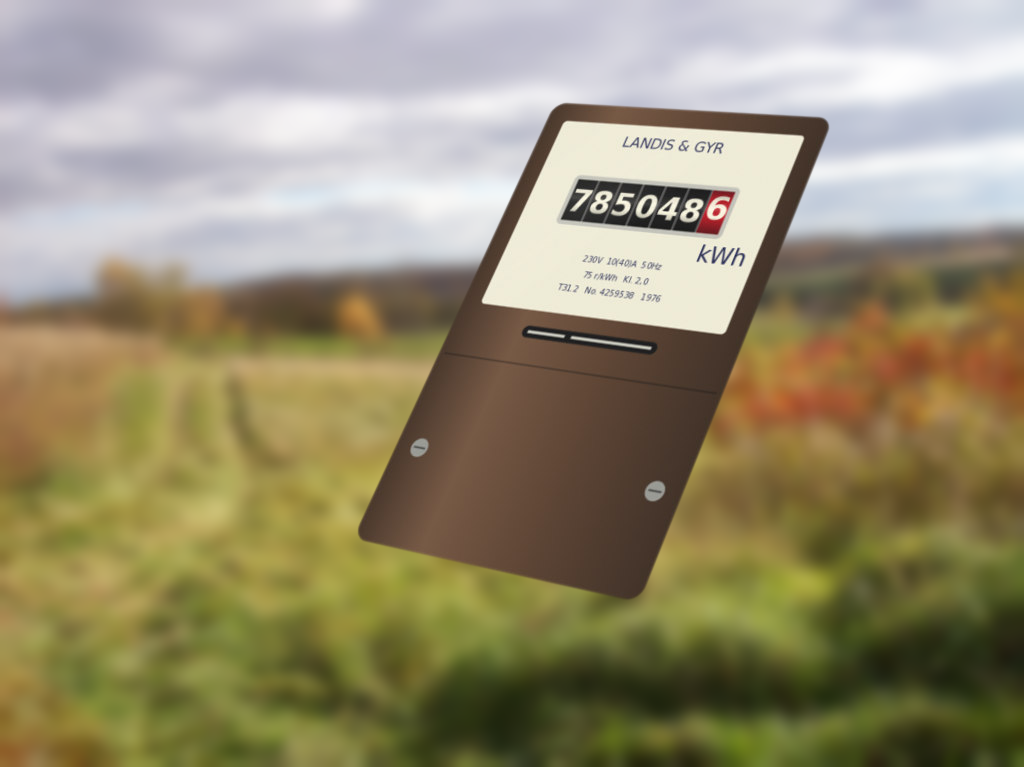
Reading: kWh 785048.6
